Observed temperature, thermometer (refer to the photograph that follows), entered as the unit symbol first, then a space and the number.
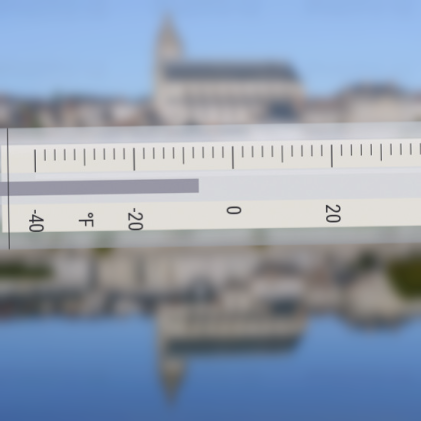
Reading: °F -7
